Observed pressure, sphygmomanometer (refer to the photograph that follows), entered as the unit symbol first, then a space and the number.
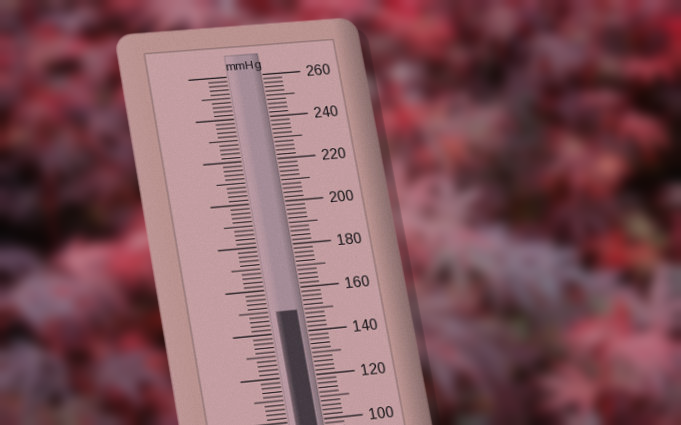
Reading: mmHg 150
